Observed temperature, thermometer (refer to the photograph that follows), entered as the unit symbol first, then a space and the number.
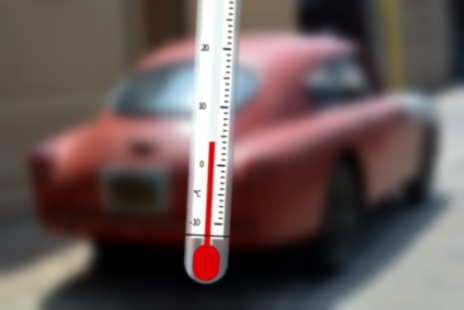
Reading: °C 4
